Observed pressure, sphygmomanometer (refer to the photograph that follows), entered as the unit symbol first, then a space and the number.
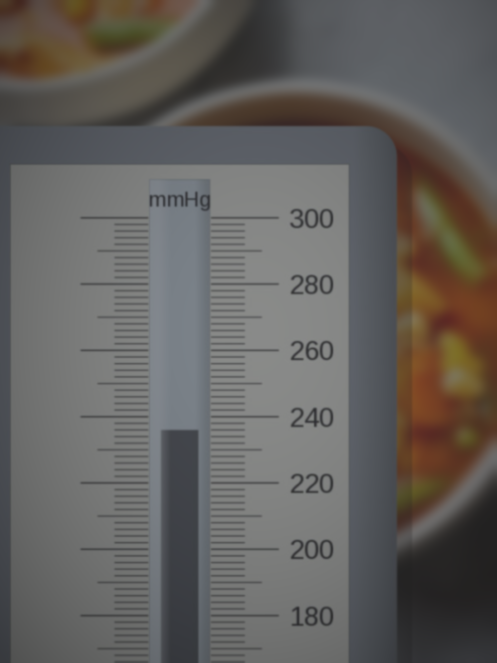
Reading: mmHg 236
